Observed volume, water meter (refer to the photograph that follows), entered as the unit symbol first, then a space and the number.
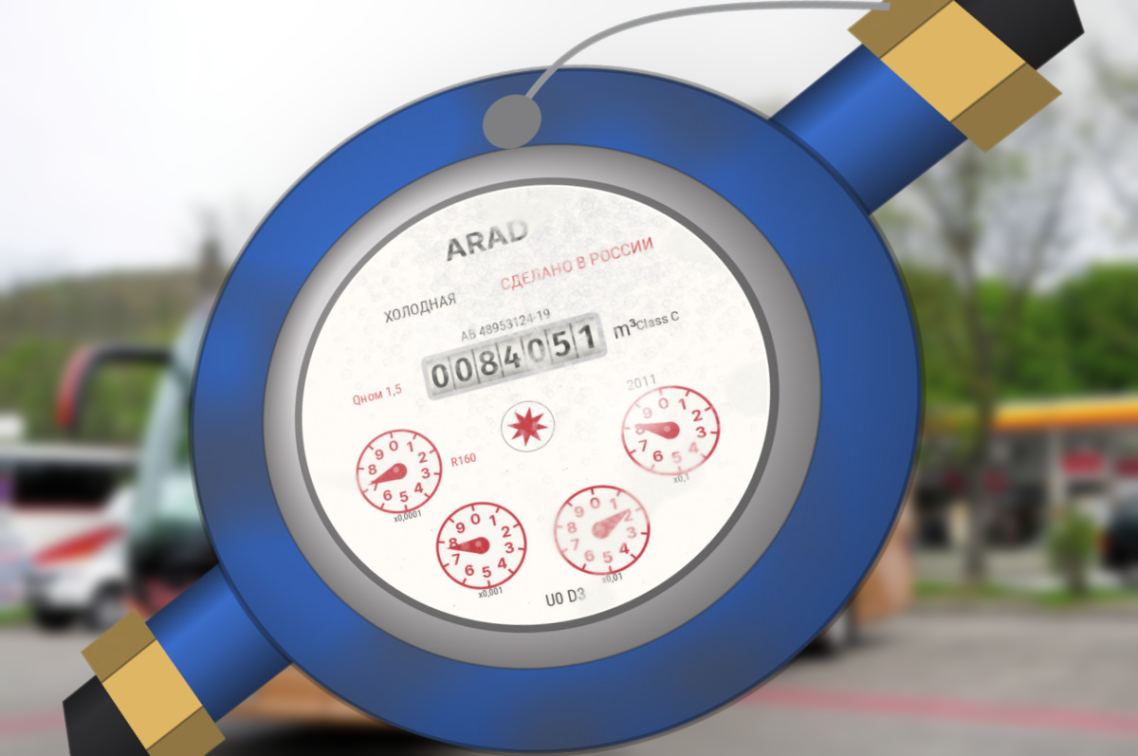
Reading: m³ 84051.8177
